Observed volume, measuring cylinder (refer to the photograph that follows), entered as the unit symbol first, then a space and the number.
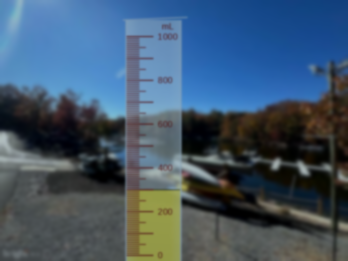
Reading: mL 300
